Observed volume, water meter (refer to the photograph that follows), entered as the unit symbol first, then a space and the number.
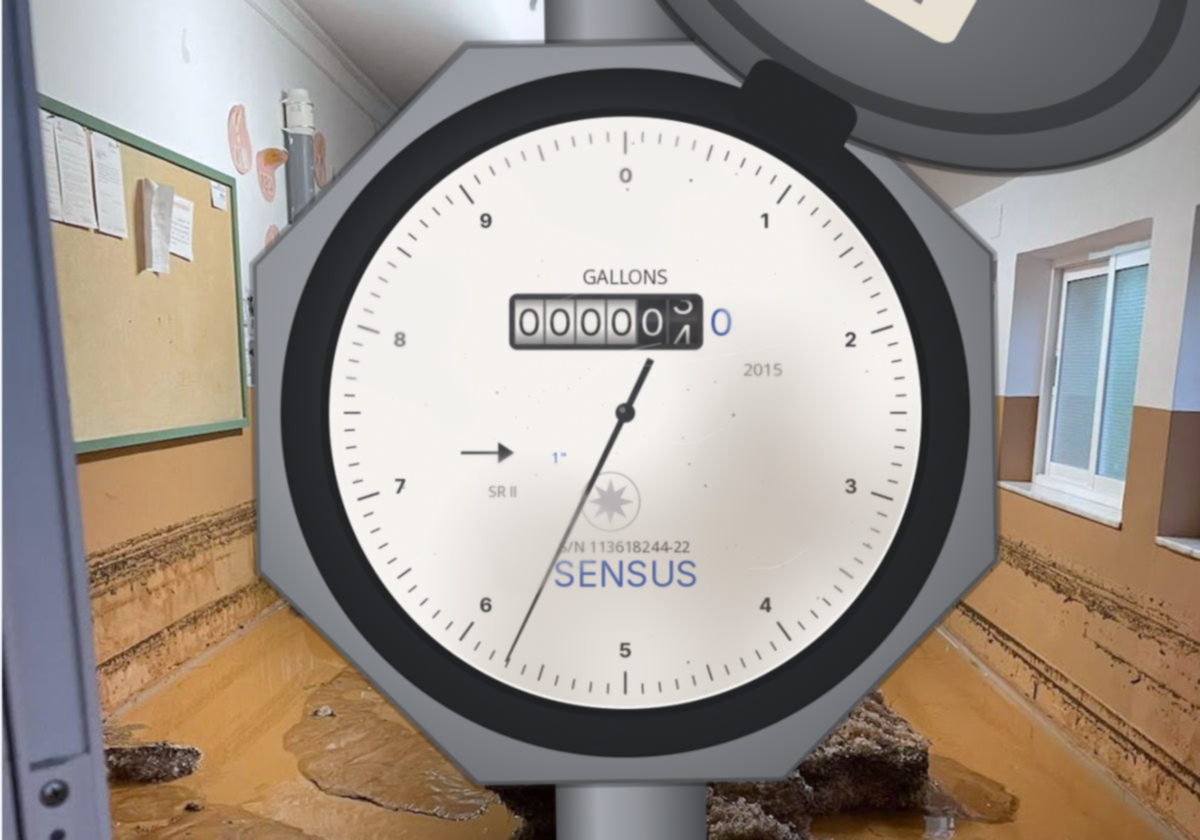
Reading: gal 35.7
